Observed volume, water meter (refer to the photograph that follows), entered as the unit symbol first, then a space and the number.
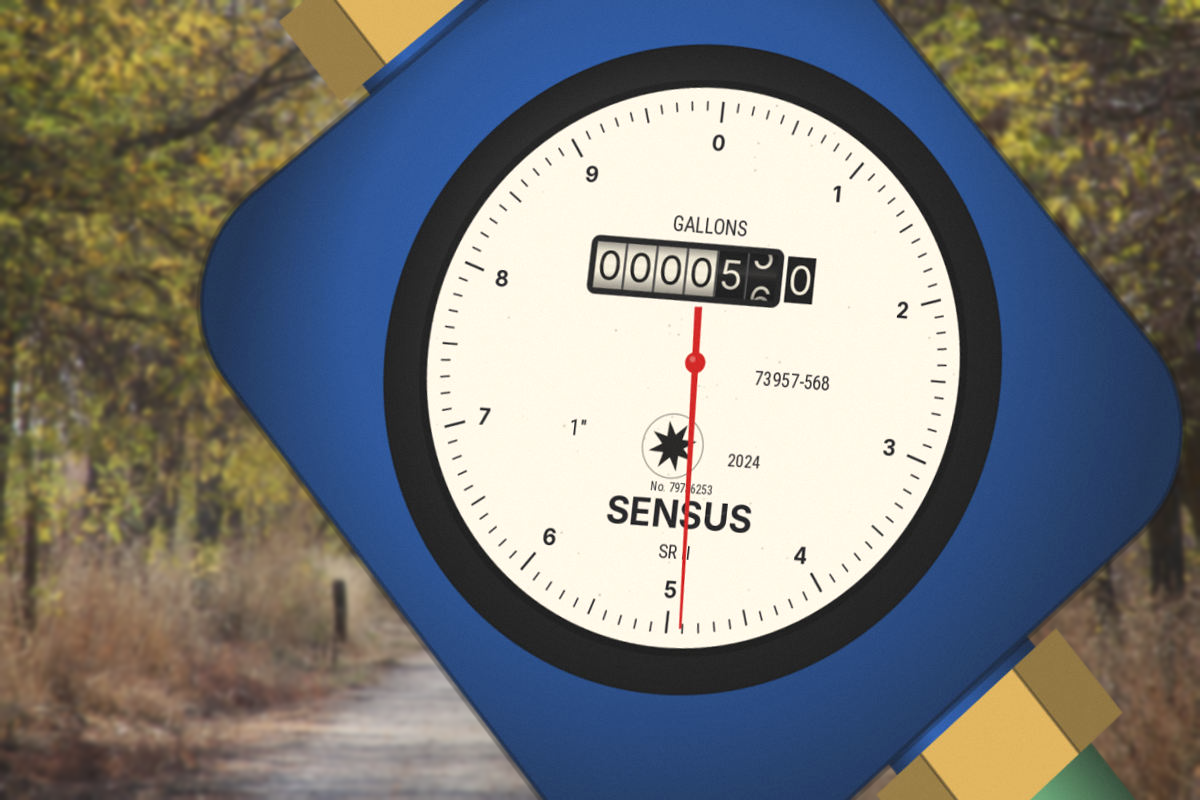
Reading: gal 554.9
